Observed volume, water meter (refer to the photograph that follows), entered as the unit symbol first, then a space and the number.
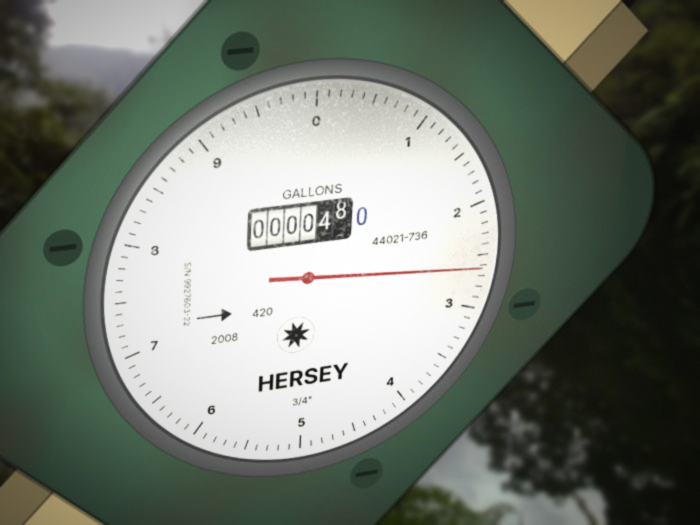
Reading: gal 482.6
